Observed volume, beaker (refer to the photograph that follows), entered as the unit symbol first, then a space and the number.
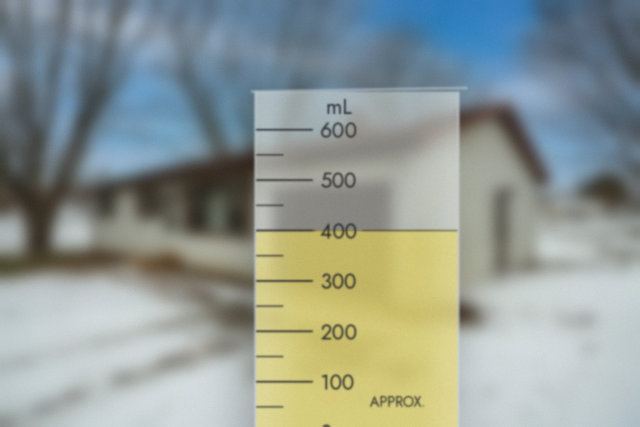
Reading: mL 400
